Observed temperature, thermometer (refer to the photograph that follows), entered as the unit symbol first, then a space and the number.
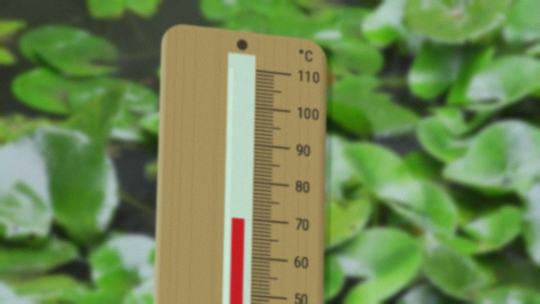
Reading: °C 70
